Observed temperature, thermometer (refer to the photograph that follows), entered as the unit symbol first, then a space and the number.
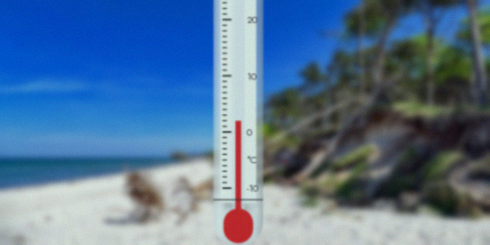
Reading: °C 2
